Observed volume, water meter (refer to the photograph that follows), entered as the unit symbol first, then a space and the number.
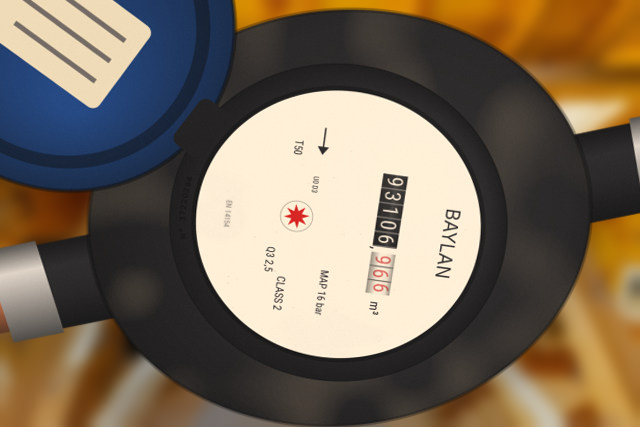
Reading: m³ 93106.966
